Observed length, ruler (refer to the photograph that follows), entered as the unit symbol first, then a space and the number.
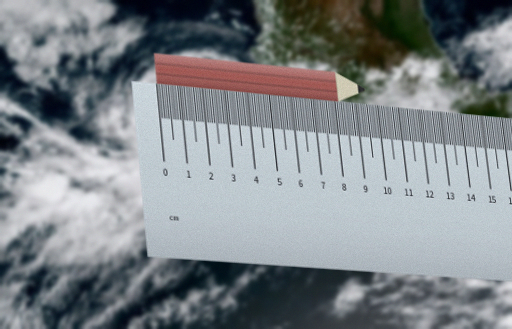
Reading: cm 9.5
